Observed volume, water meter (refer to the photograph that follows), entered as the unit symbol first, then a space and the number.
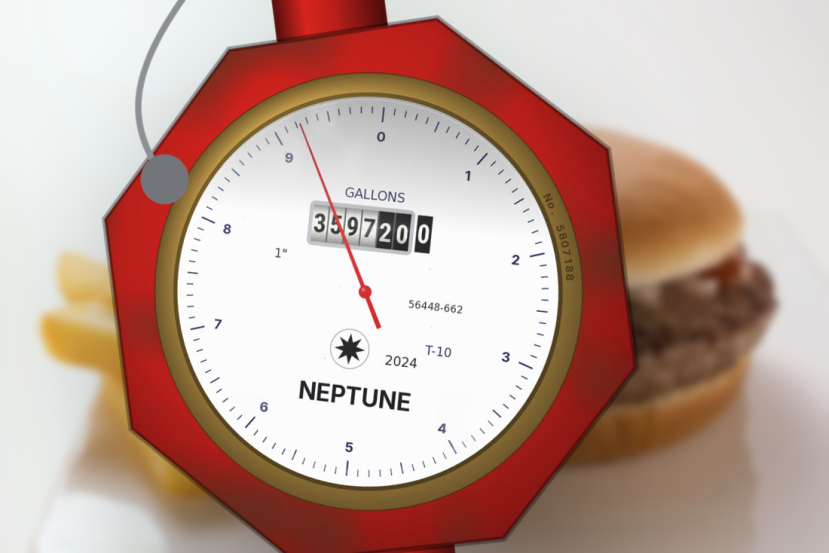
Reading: gal 3597199.2
